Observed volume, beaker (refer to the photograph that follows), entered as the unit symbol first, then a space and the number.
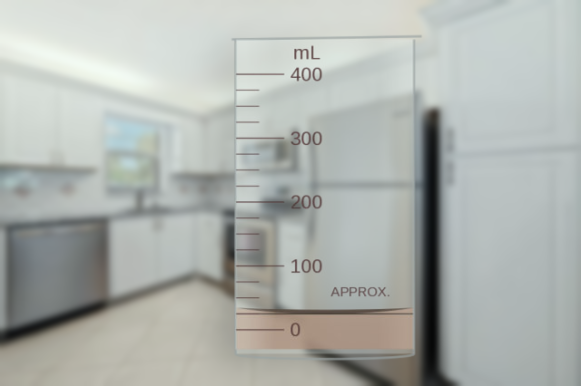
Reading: mL 25
